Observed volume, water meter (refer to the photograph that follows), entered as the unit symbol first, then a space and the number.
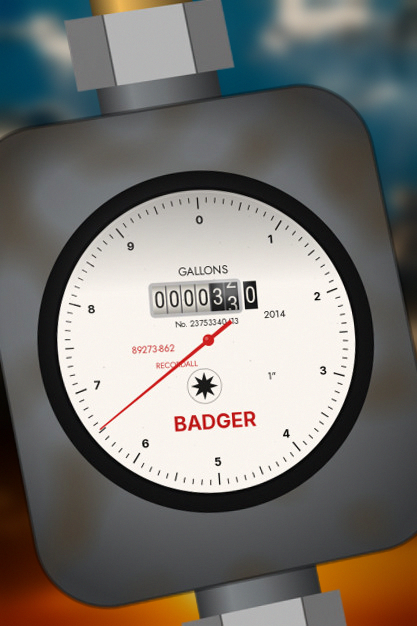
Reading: gal 326.5
